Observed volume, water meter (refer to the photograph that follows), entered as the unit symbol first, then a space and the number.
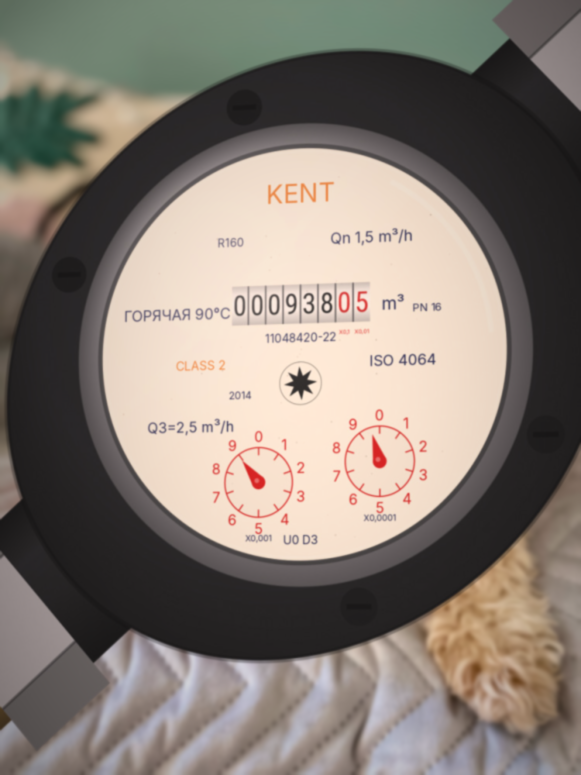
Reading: m³ 938.0589
